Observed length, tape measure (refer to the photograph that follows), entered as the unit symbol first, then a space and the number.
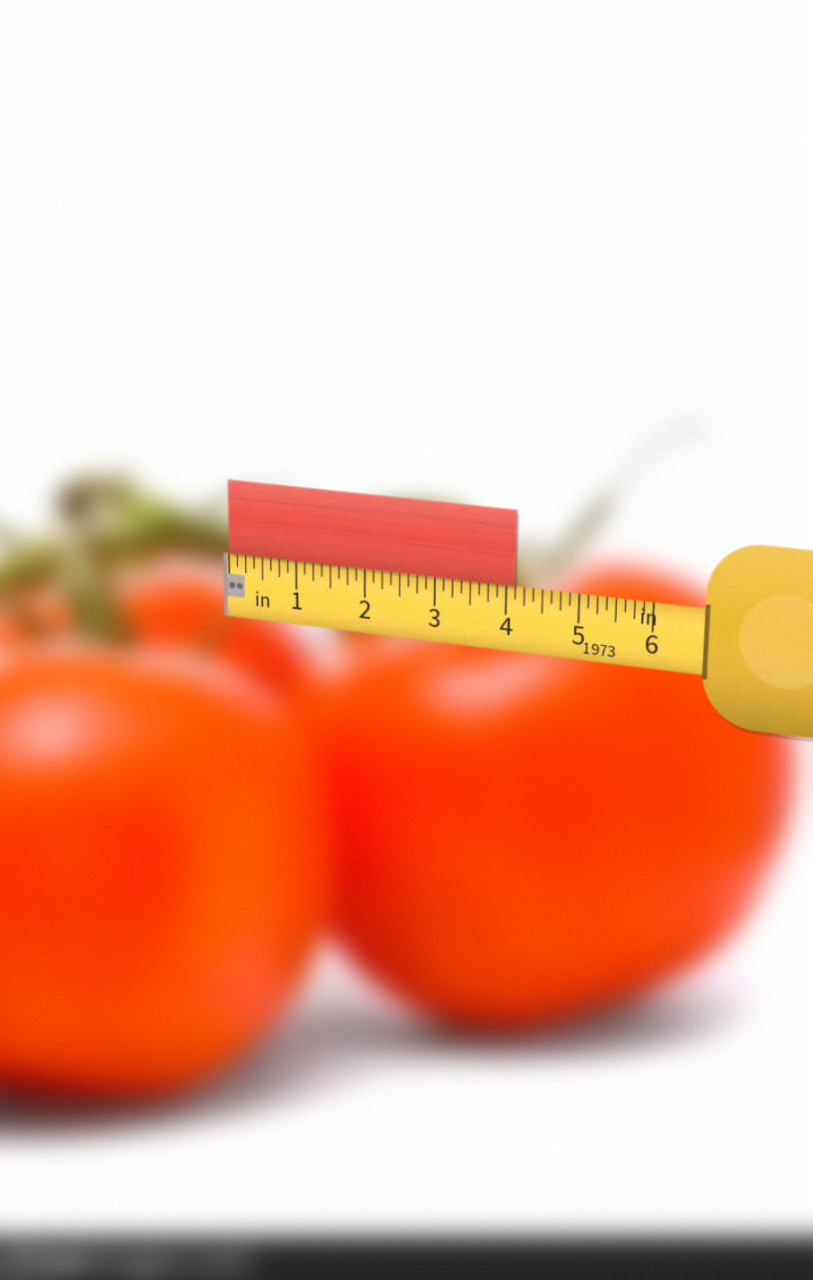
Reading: in 4.125
